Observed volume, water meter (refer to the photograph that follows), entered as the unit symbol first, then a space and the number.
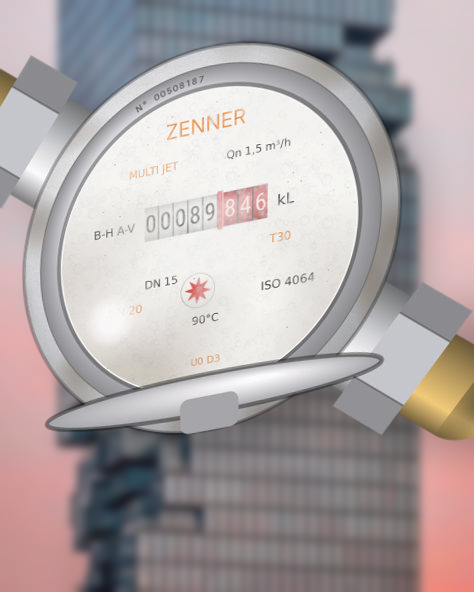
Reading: kL 89.846
